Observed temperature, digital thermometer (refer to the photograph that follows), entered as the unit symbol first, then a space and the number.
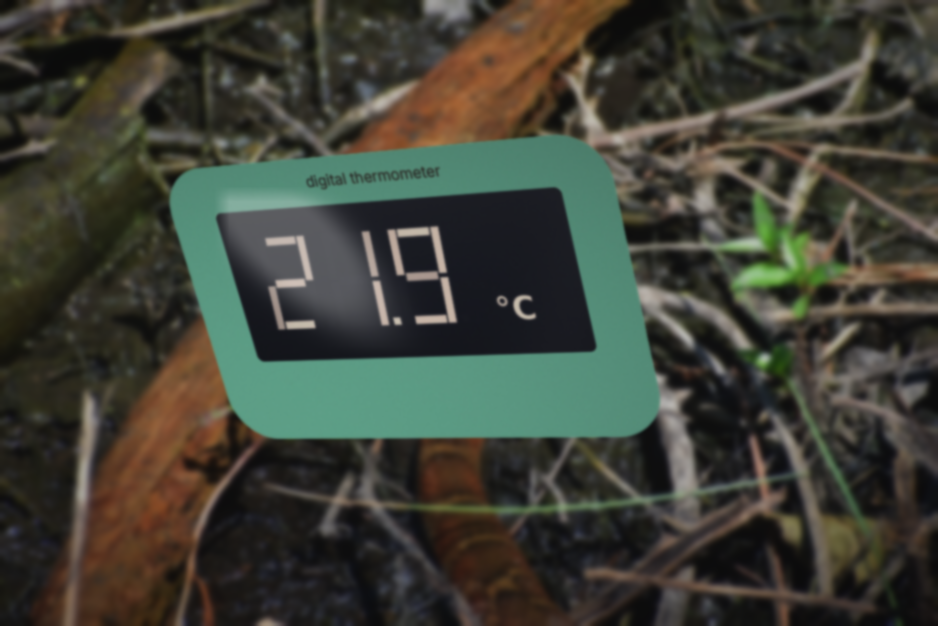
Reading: °C 21.9
